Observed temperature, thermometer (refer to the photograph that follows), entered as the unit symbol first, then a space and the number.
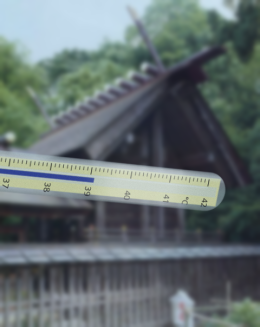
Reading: °C 39.1
